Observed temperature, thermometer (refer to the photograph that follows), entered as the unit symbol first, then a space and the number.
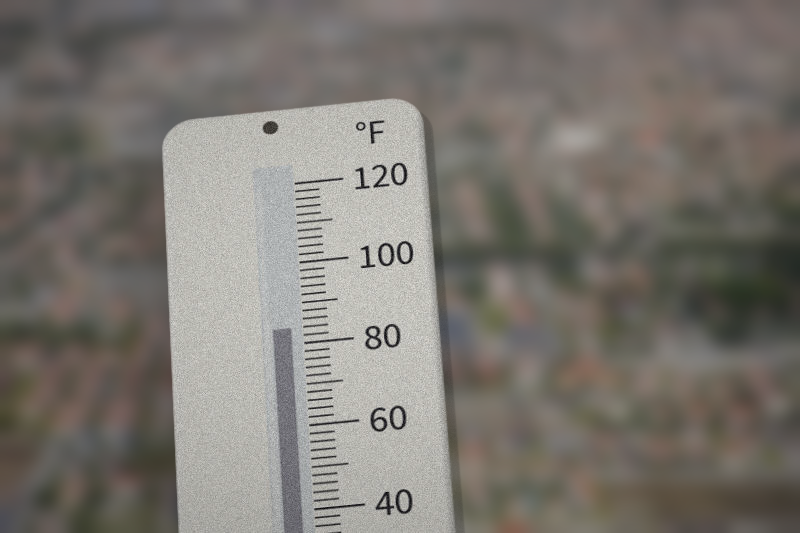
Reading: °F 84
